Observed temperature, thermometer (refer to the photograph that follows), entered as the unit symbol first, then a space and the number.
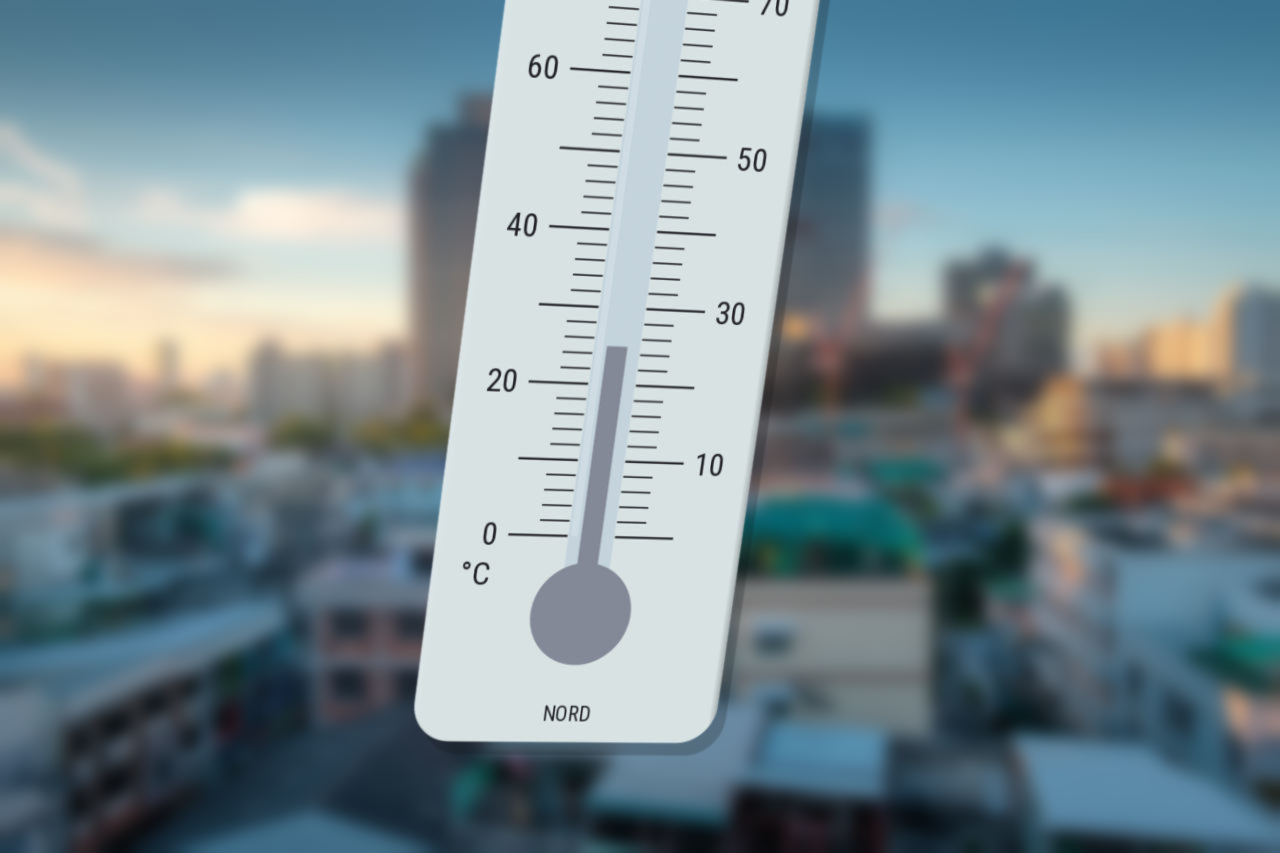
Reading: °C 25
